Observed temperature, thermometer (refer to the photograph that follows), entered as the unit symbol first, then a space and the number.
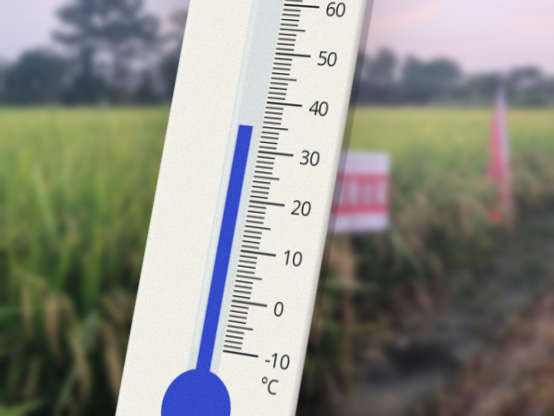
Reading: °C 35
